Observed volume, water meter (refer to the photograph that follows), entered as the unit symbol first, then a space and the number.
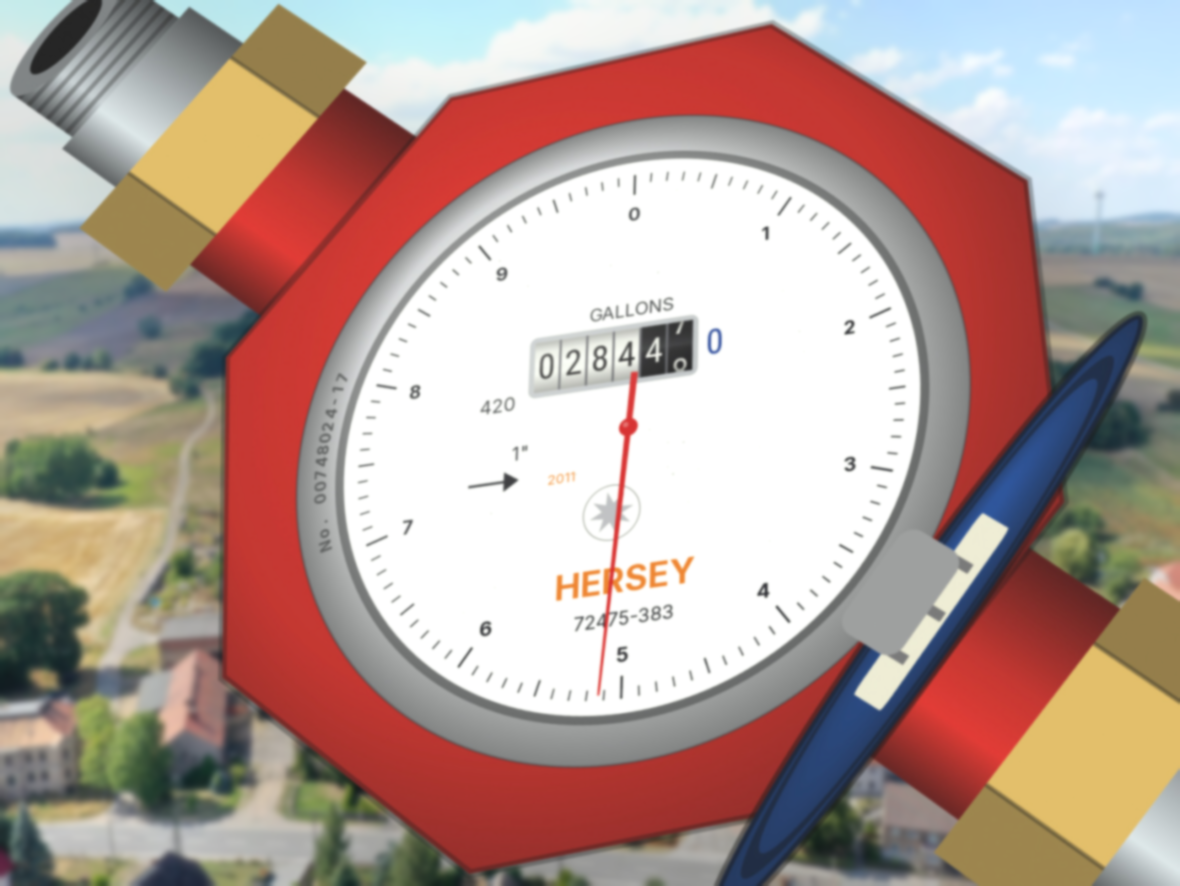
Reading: gal 284475.1
